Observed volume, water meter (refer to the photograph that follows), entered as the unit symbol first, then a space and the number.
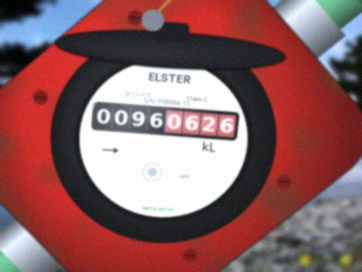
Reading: kL 96.0626
